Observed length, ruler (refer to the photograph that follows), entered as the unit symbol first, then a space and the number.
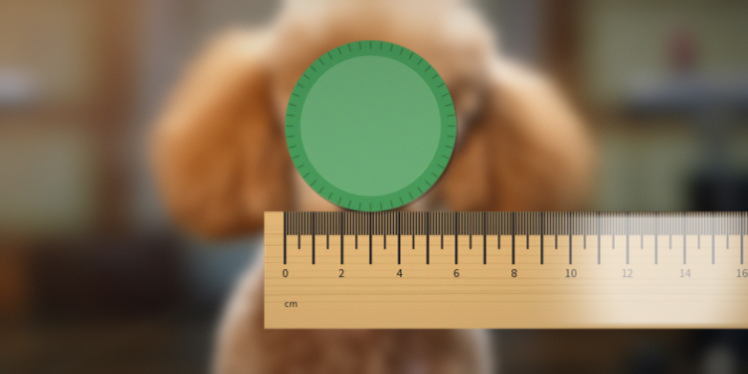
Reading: cm 6
